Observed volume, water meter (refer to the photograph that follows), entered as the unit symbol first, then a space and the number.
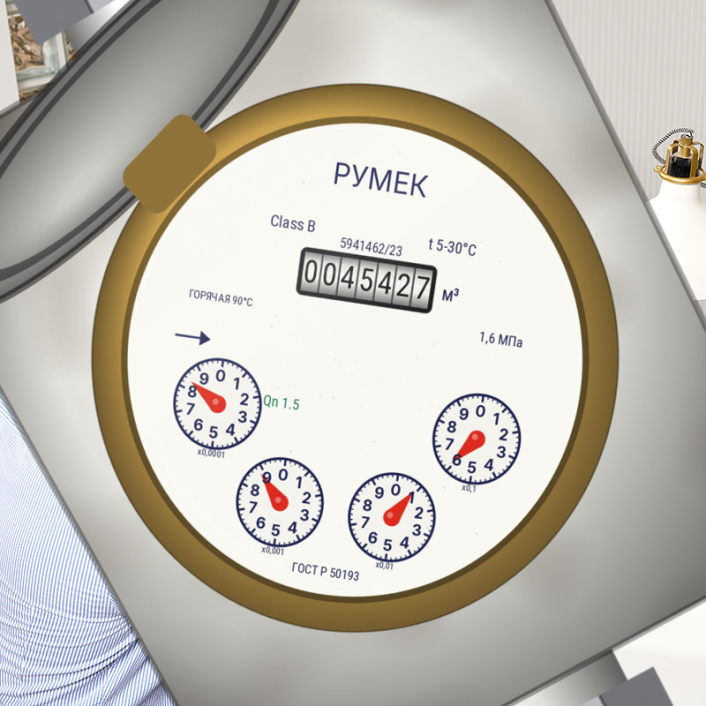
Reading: m³ 45427.6088
